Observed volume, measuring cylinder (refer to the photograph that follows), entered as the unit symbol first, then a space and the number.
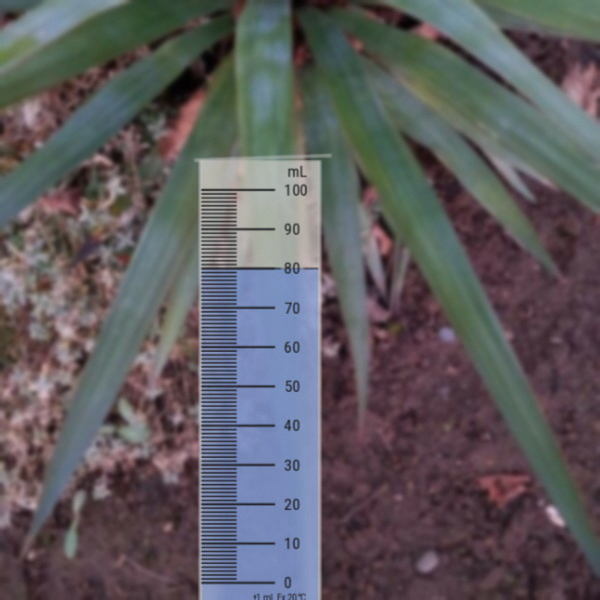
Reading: mL 80
